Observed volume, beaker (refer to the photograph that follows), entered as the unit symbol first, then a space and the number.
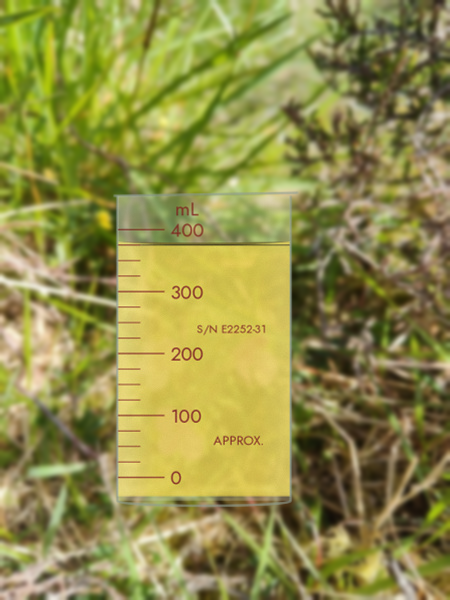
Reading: mL 375
